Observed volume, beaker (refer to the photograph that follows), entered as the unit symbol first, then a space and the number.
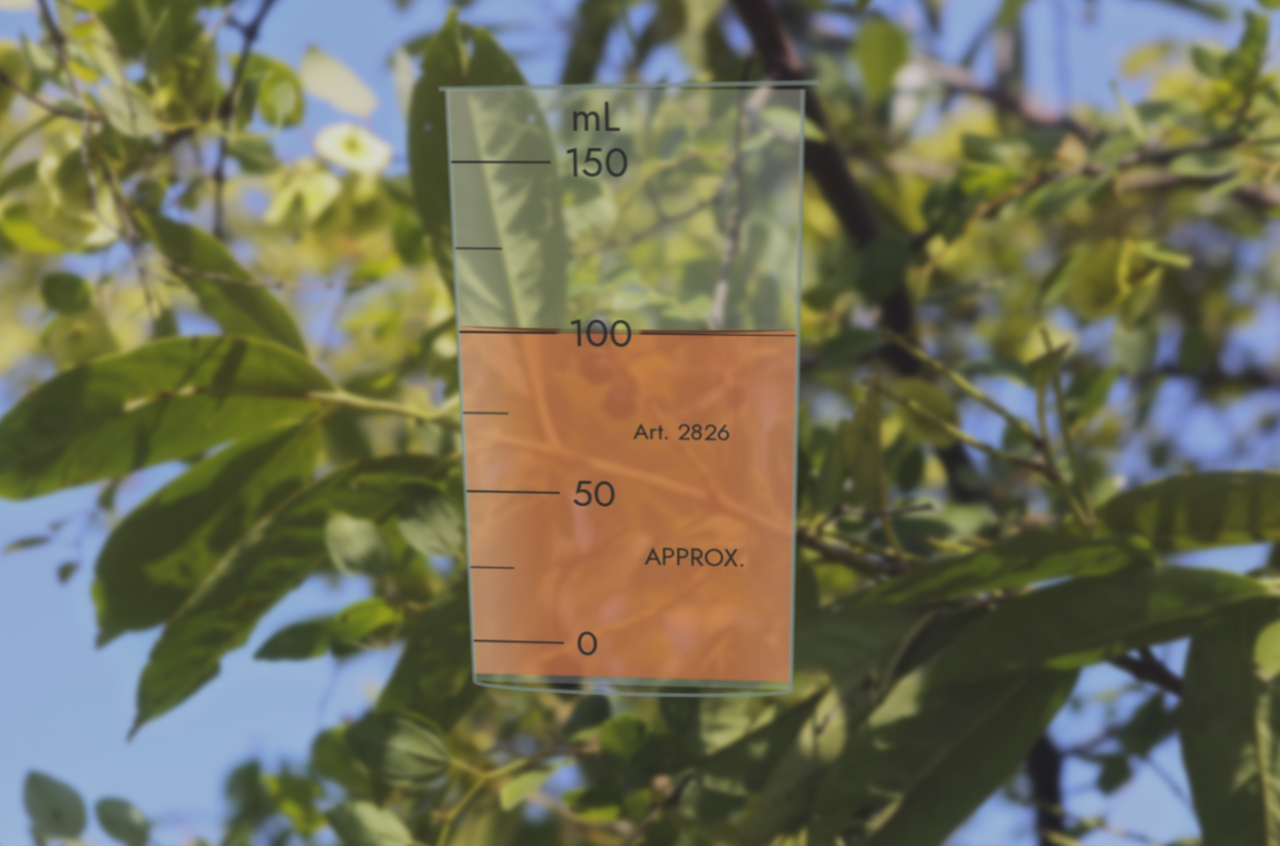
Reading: mL 100
